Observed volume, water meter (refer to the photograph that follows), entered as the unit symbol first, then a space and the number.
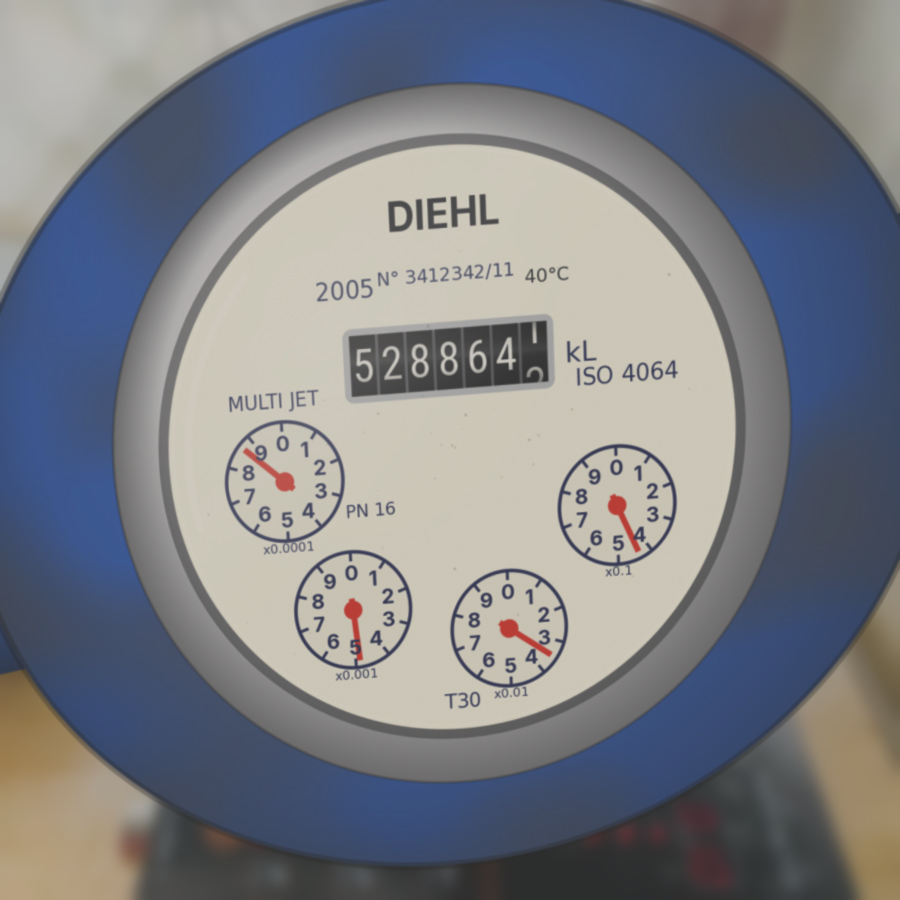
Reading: kL 5288641.4348
